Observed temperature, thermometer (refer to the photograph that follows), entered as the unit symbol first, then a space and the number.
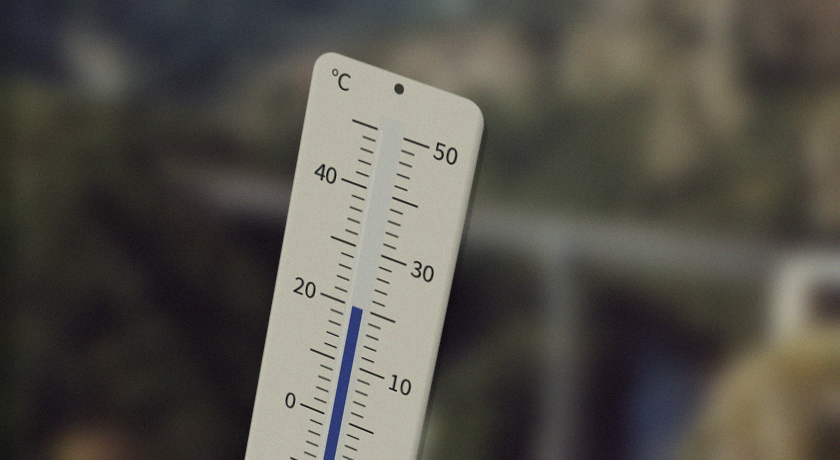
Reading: °C 20
